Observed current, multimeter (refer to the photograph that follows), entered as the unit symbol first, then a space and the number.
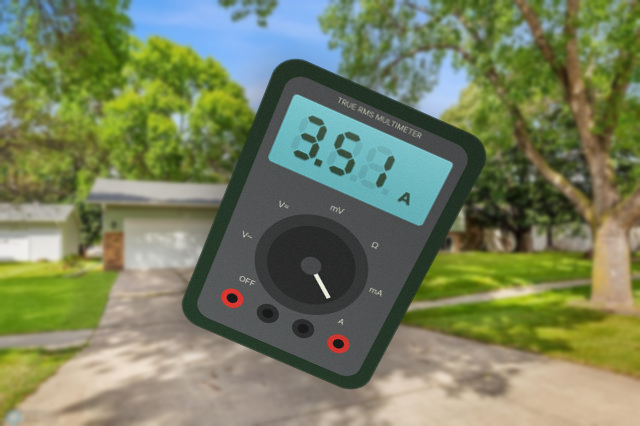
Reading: A 3.51
